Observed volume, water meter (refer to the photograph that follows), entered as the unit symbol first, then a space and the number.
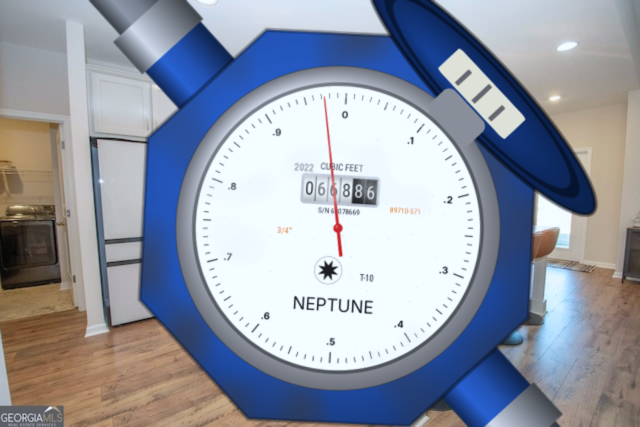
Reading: ft³ 66885.97
